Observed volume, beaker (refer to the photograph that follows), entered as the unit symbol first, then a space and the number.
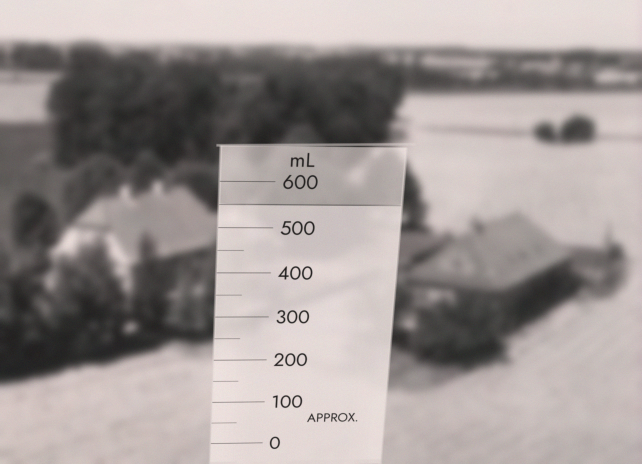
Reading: mL 550
